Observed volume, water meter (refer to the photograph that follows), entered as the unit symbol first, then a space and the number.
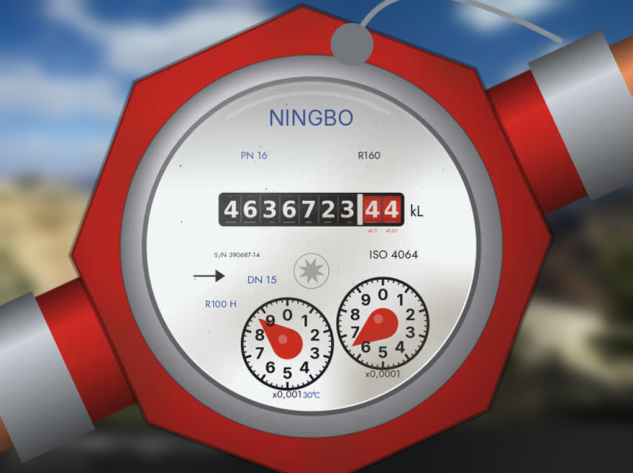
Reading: kL 4636723.4486
